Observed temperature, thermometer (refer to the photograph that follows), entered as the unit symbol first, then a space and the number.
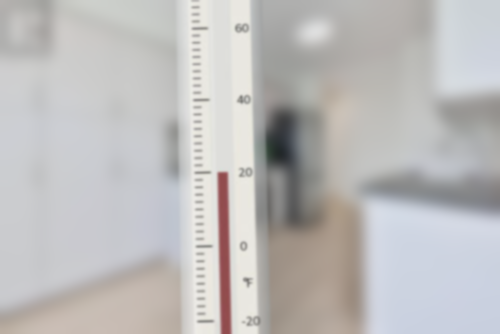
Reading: °F 20
